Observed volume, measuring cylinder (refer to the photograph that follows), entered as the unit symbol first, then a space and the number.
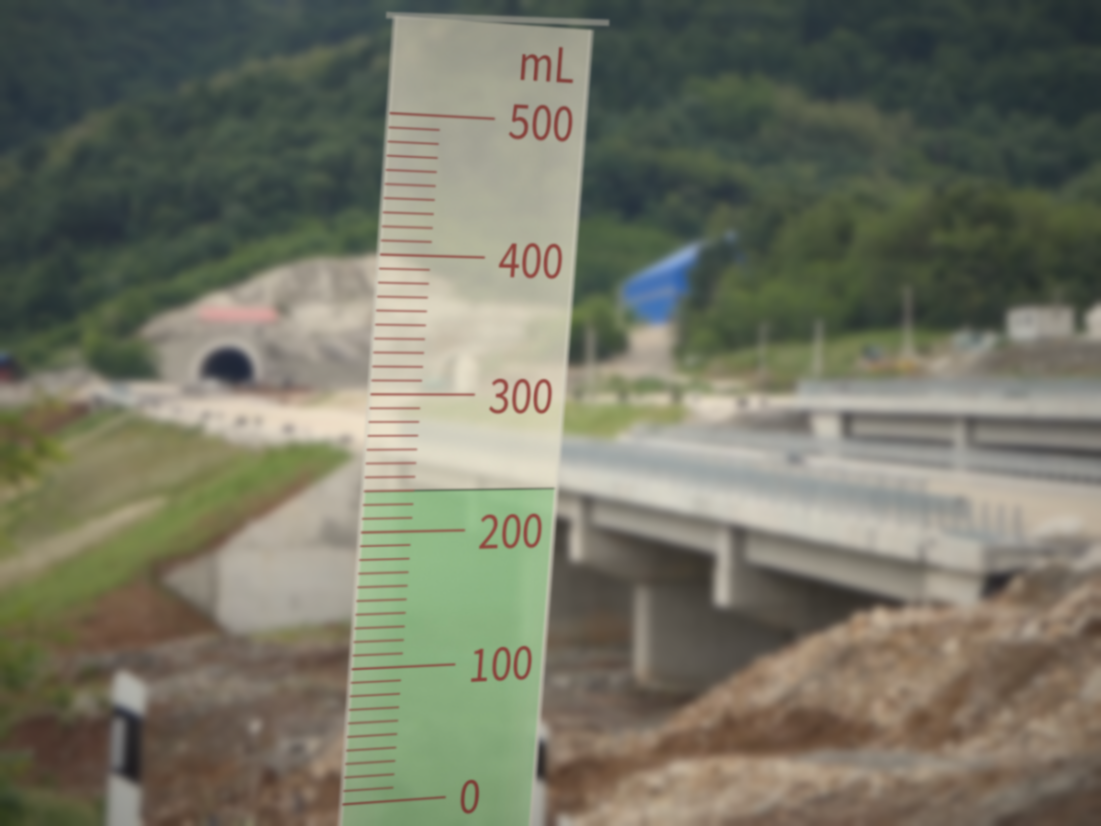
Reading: mL 230
